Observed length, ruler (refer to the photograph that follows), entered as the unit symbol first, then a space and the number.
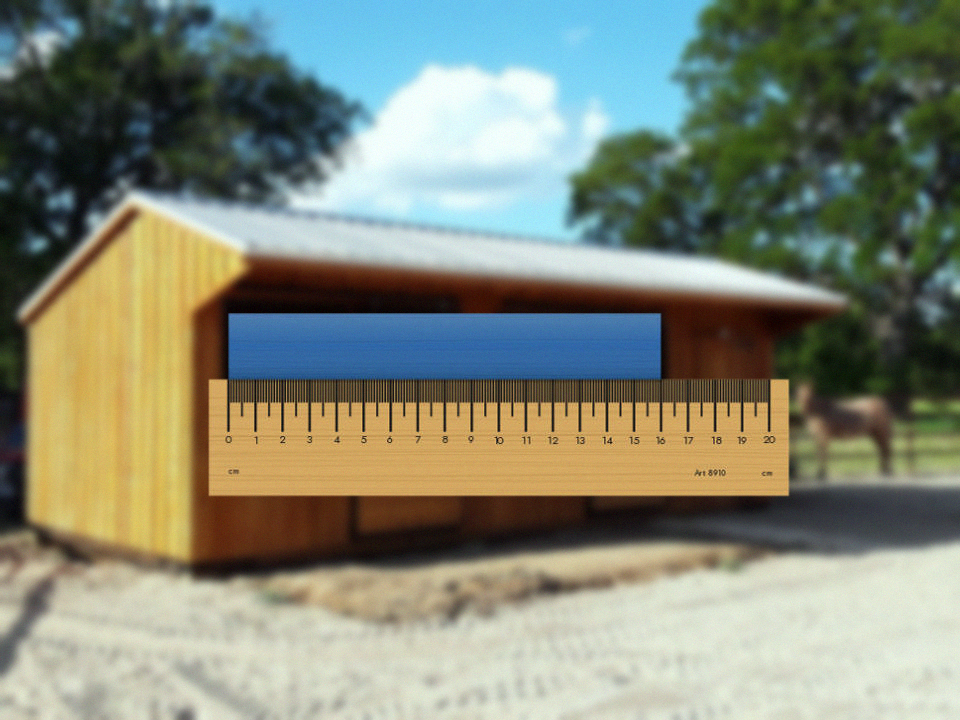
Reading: cm 16
